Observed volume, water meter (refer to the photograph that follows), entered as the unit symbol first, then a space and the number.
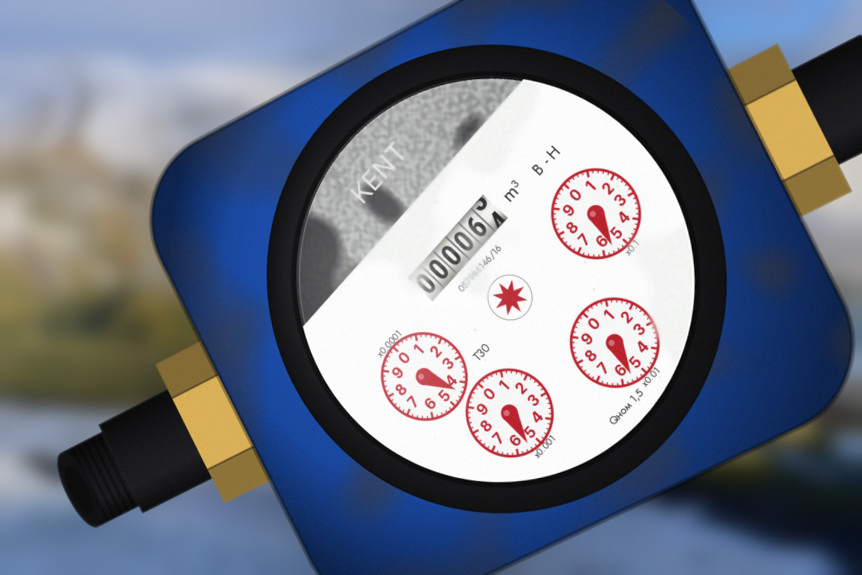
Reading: m³ 63.5554
